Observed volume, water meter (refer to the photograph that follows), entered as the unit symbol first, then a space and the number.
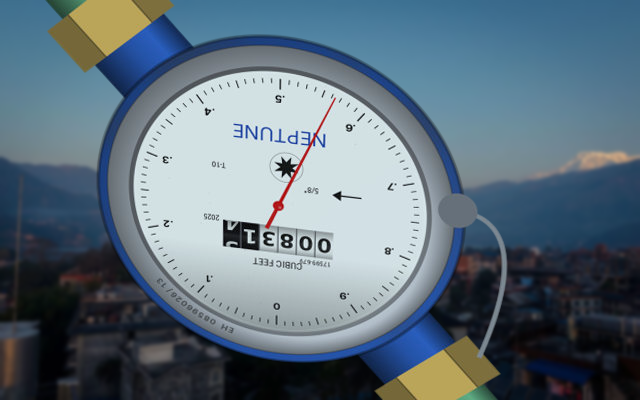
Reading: ft³ 8313.56
